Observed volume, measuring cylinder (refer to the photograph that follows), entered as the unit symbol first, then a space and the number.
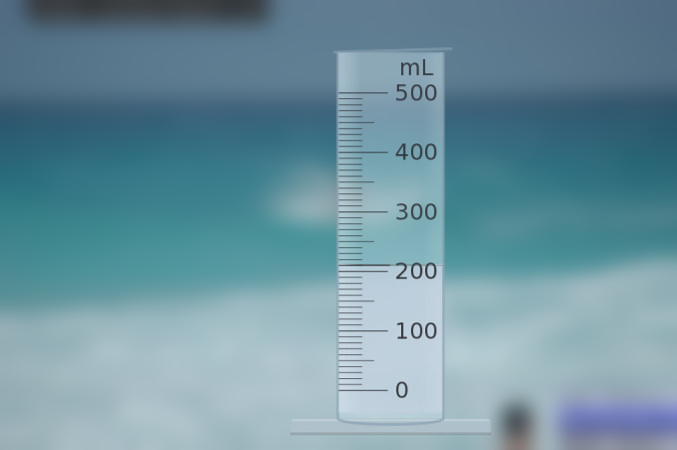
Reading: mL 210
